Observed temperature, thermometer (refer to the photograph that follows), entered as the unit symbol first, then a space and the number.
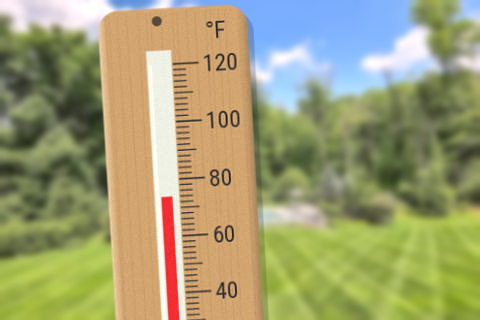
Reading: °F 74
